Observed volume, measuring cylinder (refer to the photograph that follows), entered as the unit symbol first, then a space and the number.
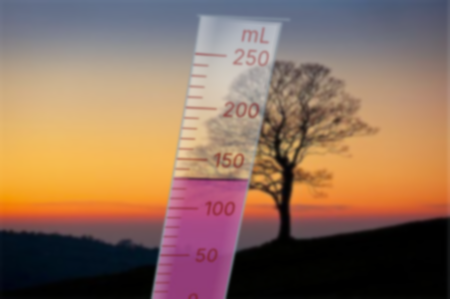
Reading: mL 130
